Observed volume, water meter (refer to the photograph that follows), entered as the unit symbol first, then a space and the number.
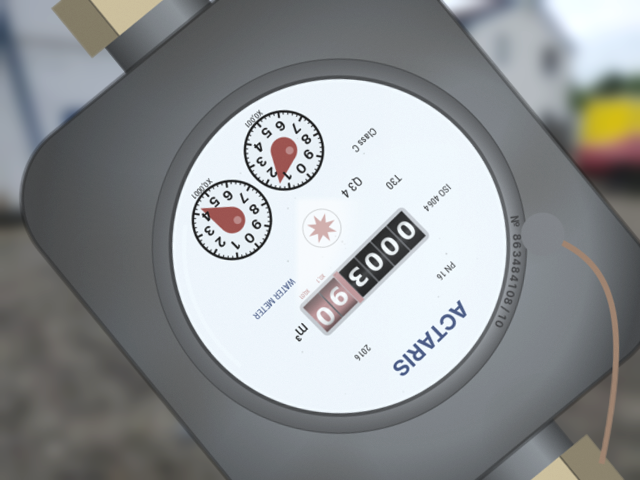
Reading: m³ 3.9014
